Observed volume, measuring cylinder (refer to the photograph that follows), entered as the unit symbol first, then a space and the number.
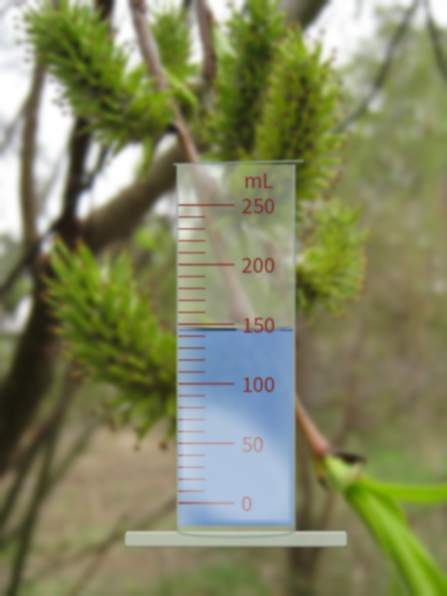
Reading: mL 145
